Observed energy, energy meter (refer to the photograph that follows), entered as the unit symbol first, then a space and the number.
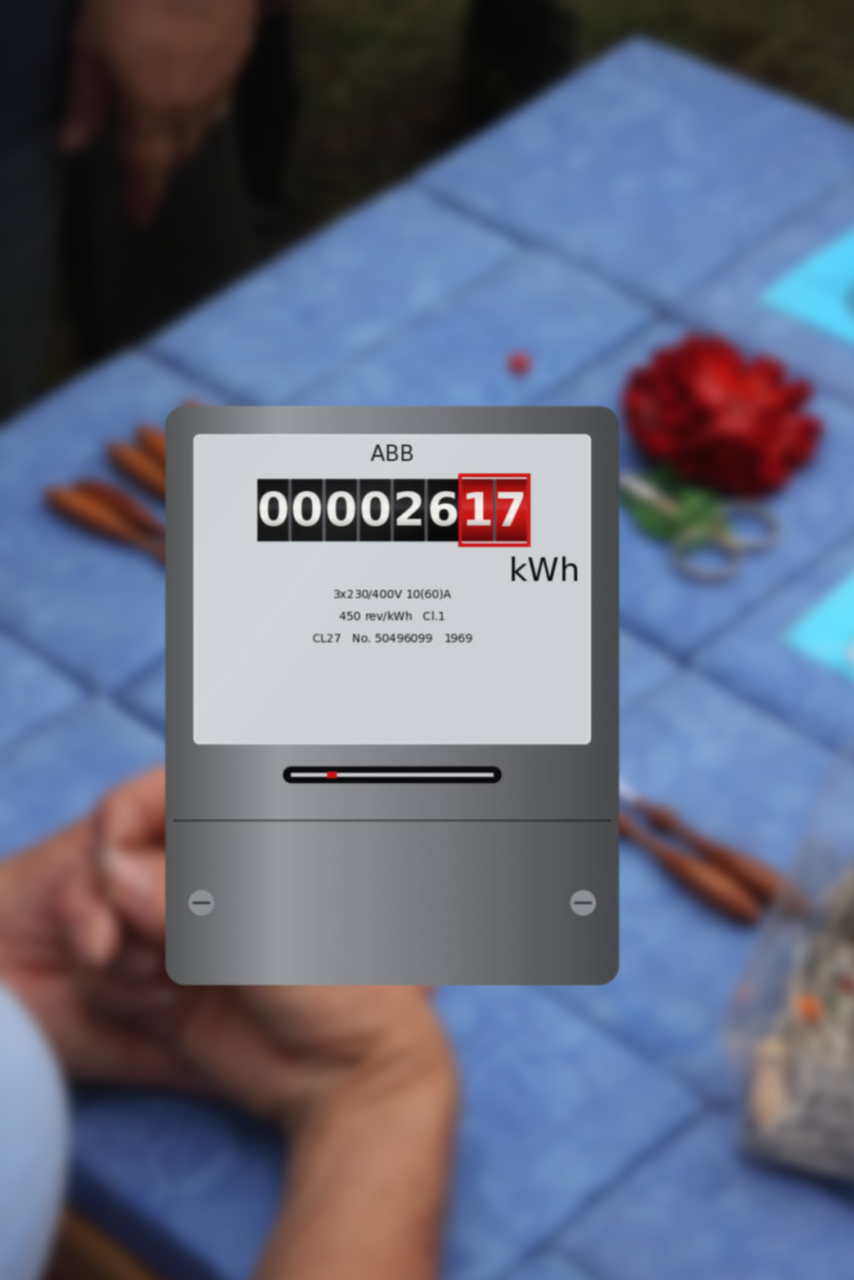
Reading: kWh 26.17
